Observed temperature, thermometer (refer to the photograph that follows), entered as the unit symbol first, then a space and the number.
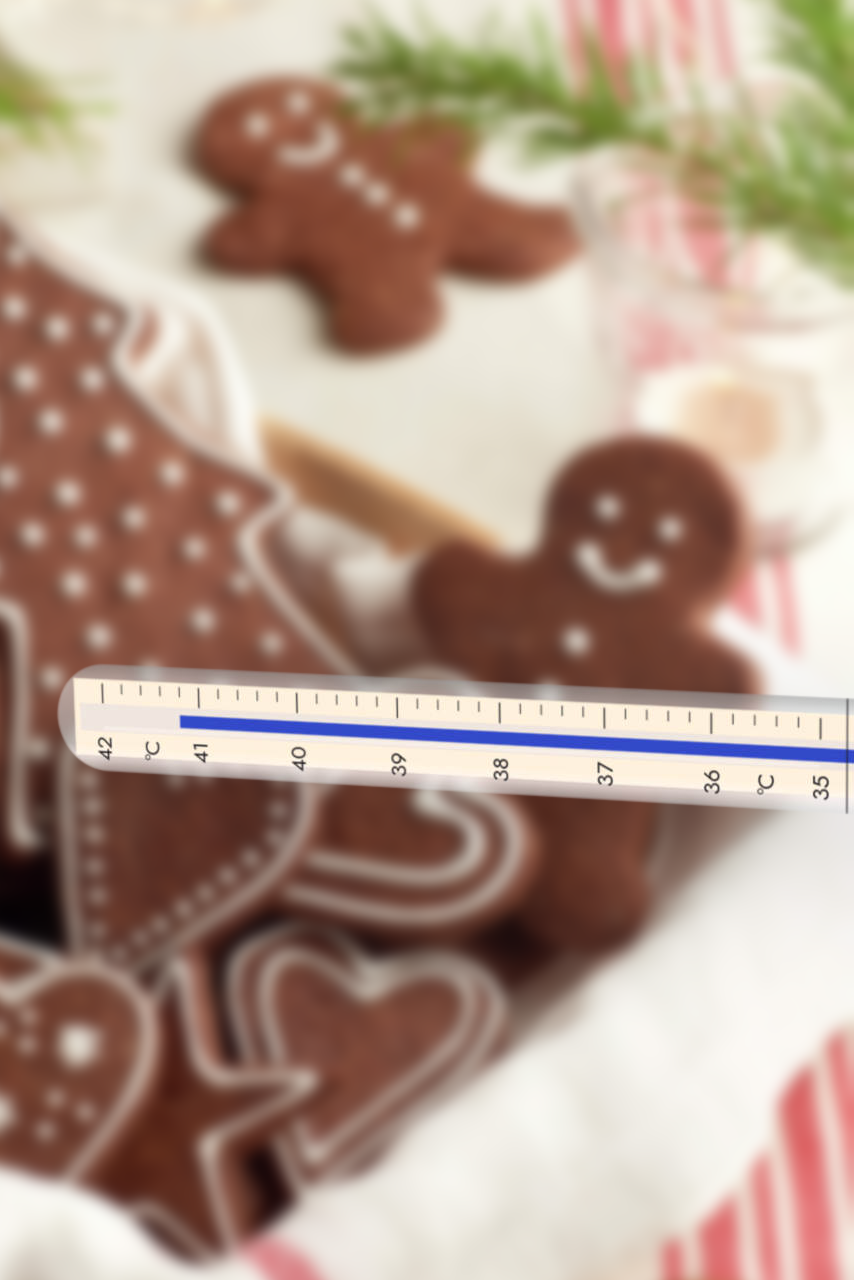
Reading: °C 41.2
